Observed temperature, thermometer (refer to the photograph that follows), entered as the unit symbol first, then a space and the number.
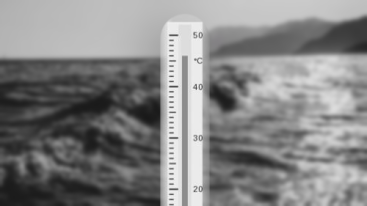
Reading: °C 46
